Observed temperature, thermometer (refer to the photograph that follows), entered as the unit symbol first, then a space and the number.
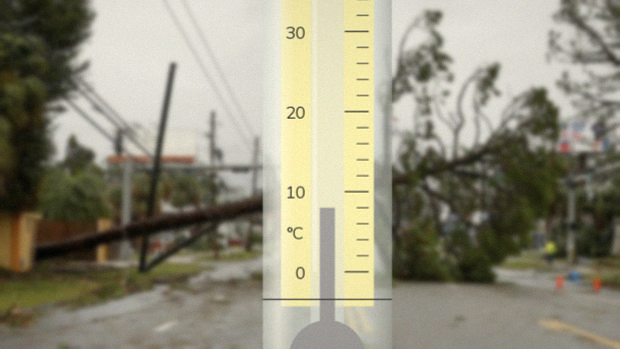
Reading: °C 8
